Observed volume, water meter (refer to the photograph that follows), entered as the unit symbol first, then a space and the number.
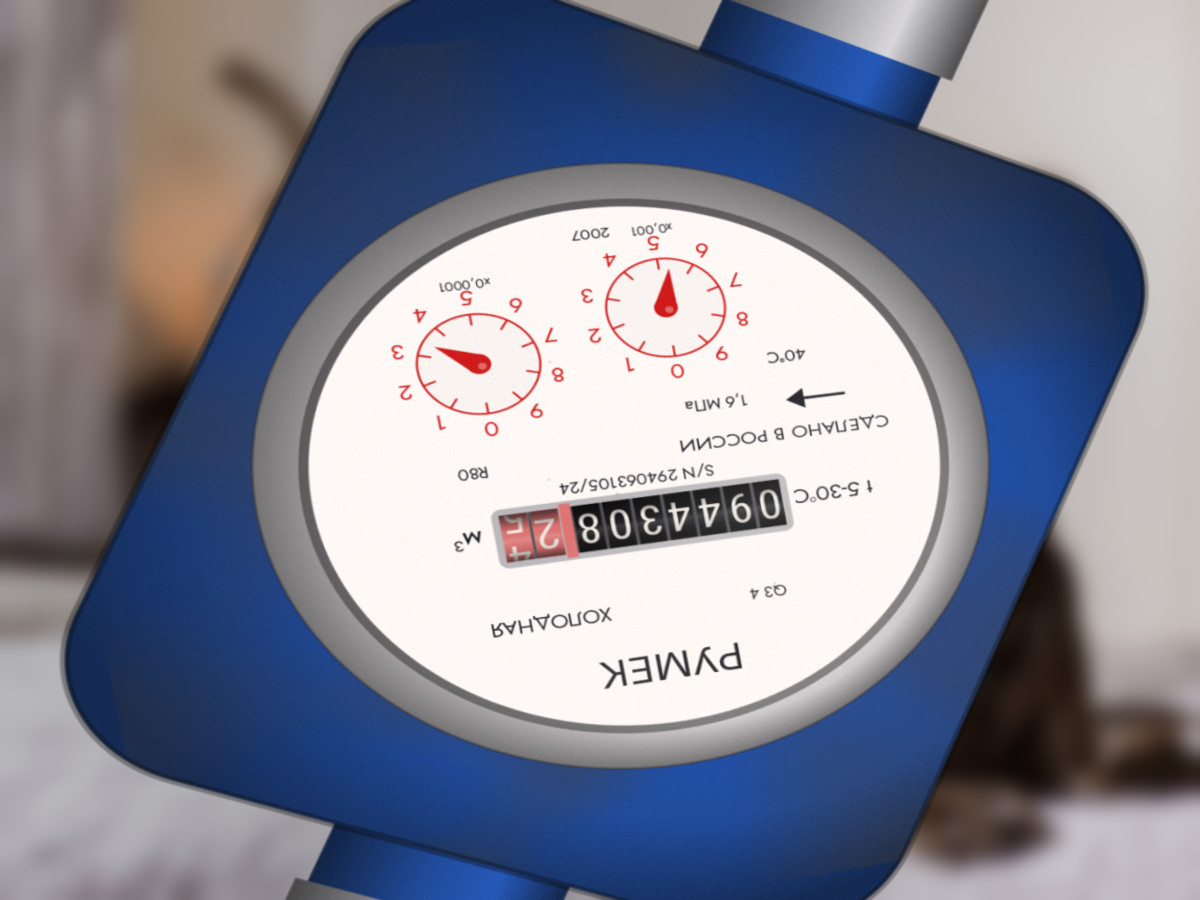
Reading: m³ 944308.2453
